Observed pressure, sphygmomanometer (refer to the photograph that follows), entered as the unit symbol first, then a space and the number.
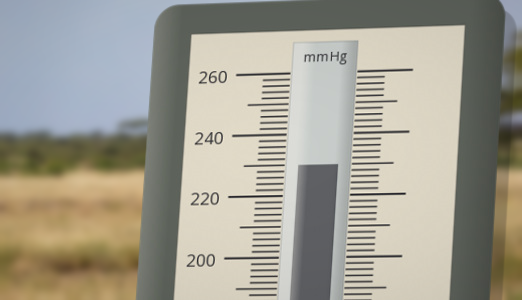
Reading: mmHg 230
